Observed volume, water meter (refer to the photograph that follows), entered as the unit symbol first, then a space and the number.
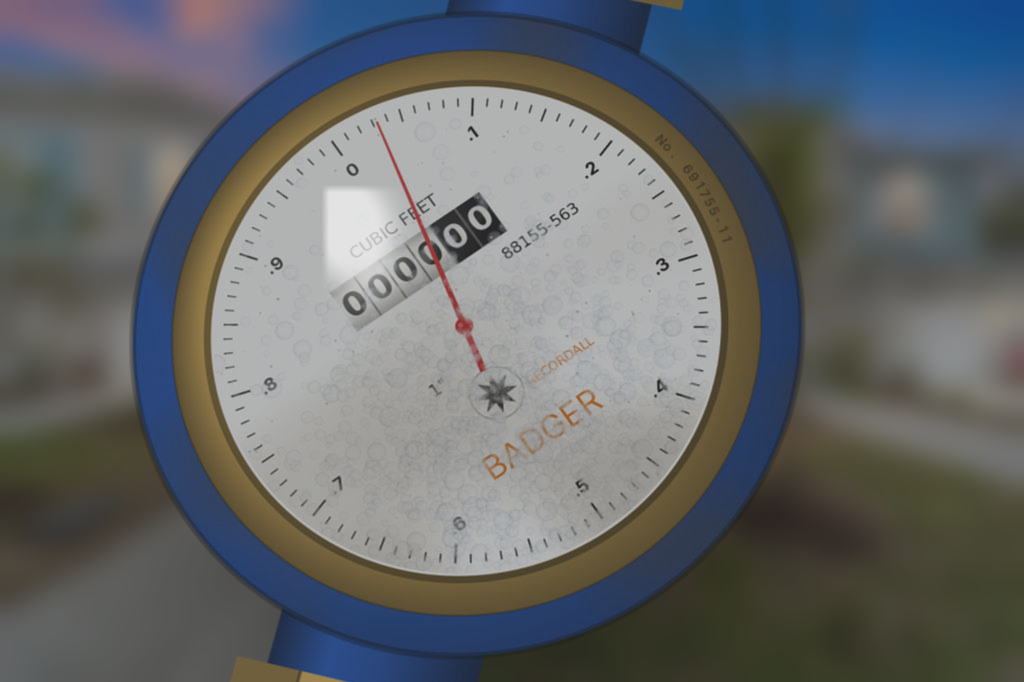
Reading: ft³ 0.03
